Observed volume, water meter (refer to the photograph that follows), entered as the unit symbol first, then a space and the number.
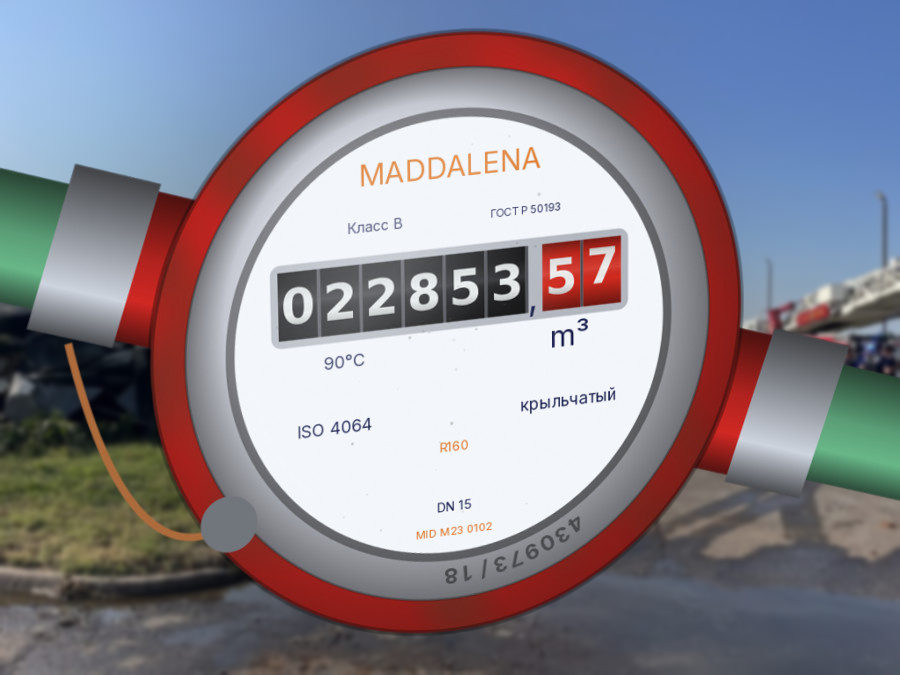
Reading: m³ 22853.57
